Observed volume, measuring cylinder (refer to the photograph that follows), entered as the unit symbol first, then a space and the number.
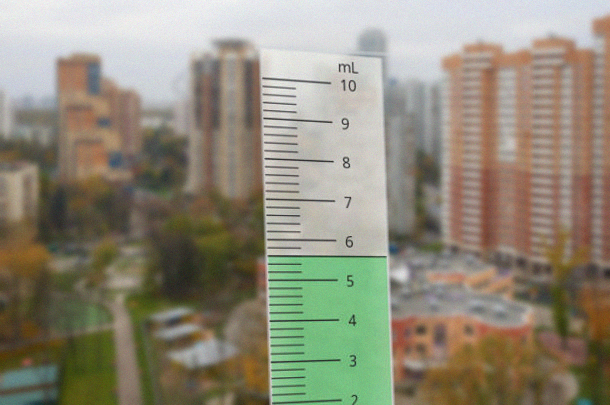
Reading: mL 5.6
